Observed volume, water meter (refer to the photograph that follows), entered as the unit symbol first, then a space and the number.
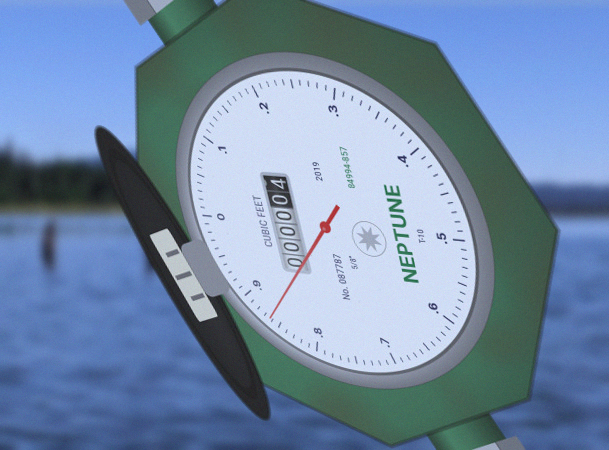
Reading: ft³ 3.86
